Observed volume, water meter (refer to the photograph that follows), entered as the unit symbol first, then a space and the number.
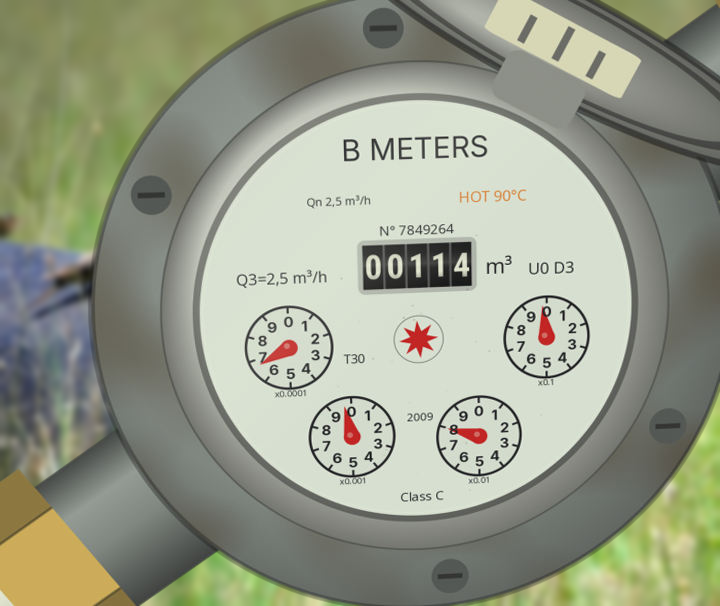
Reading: m³ 113.9796
